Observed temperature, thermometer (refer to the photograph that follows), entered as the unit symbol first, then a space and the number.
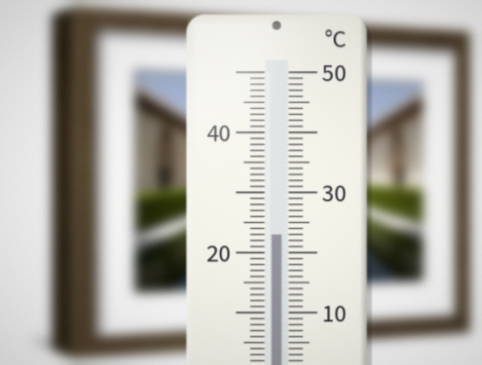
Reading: °C 23
